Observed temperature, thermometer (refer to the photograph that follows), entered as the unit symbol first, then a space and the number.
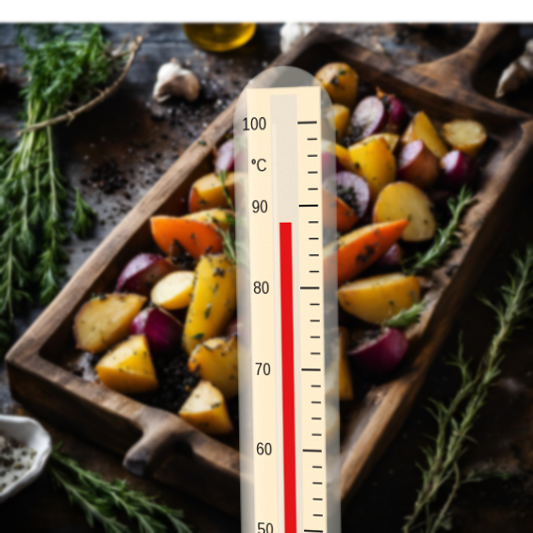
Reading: °C 88
